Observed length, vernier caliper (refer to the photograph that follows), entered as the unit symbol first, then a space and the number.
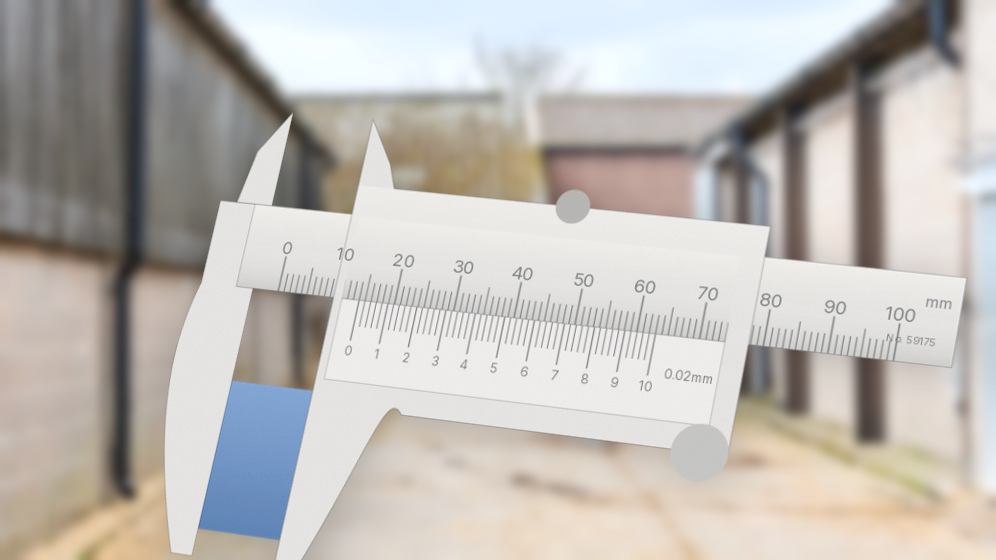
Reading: mm 14.0
